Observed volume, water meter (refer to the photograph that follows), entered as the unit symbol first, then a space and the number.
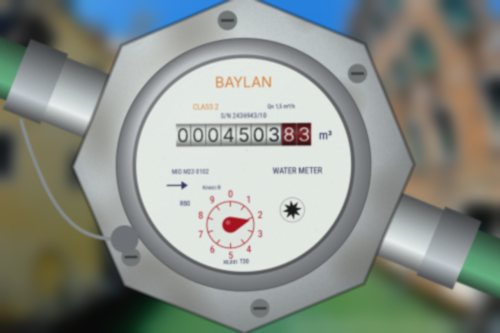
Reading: m³ 4503.832
